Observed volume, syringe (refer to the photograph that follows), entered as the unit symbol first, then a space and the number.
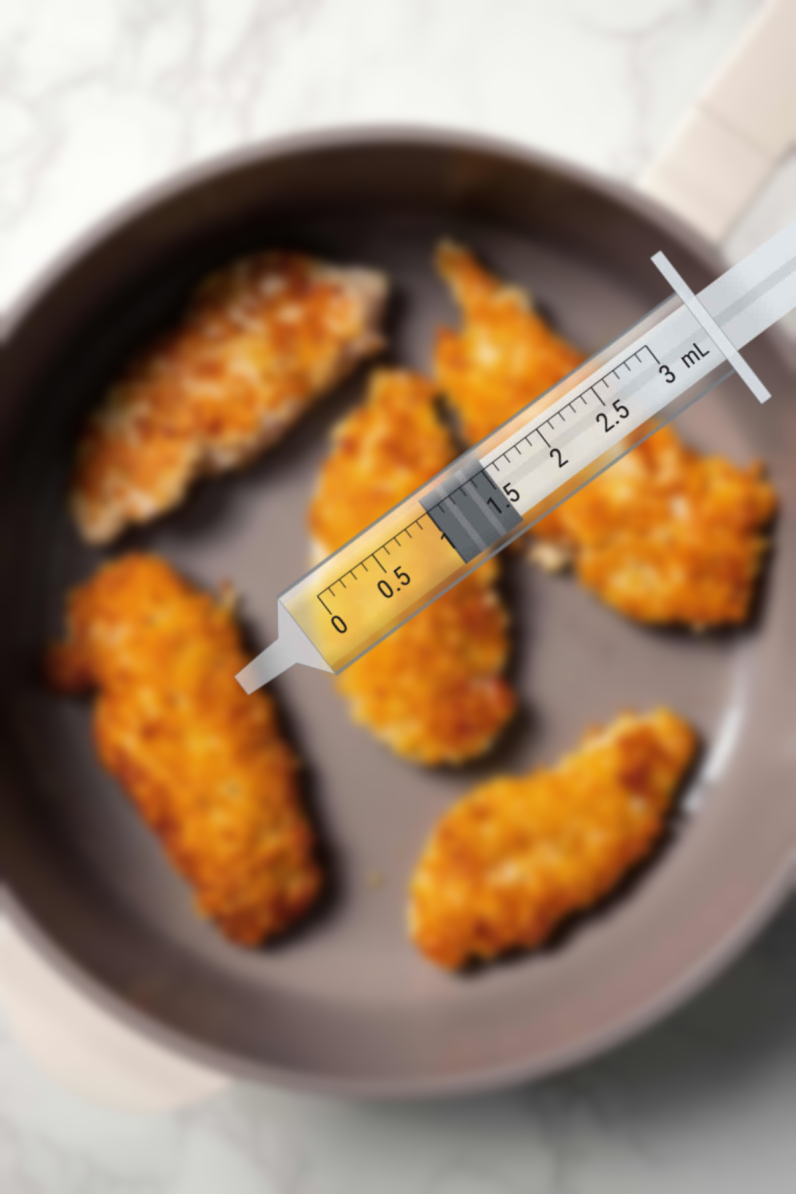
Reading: mL 1
